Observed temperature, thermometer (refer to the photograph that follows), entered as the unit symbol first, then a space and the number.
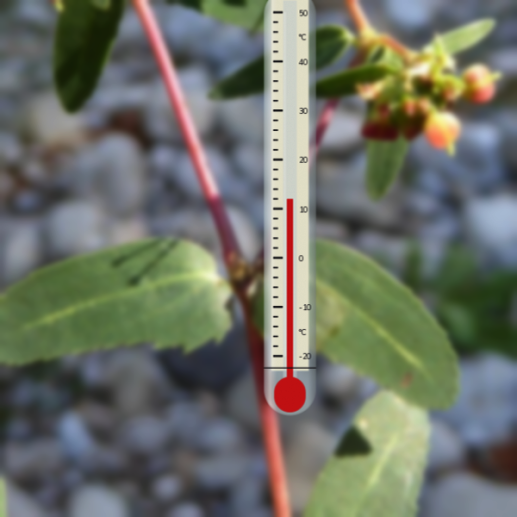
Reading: °C 12
